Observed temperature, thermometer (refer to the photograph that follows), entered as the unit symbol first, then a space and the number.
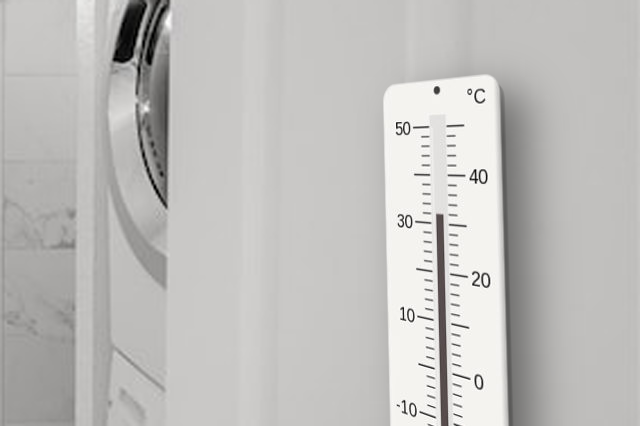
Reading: °C 32
